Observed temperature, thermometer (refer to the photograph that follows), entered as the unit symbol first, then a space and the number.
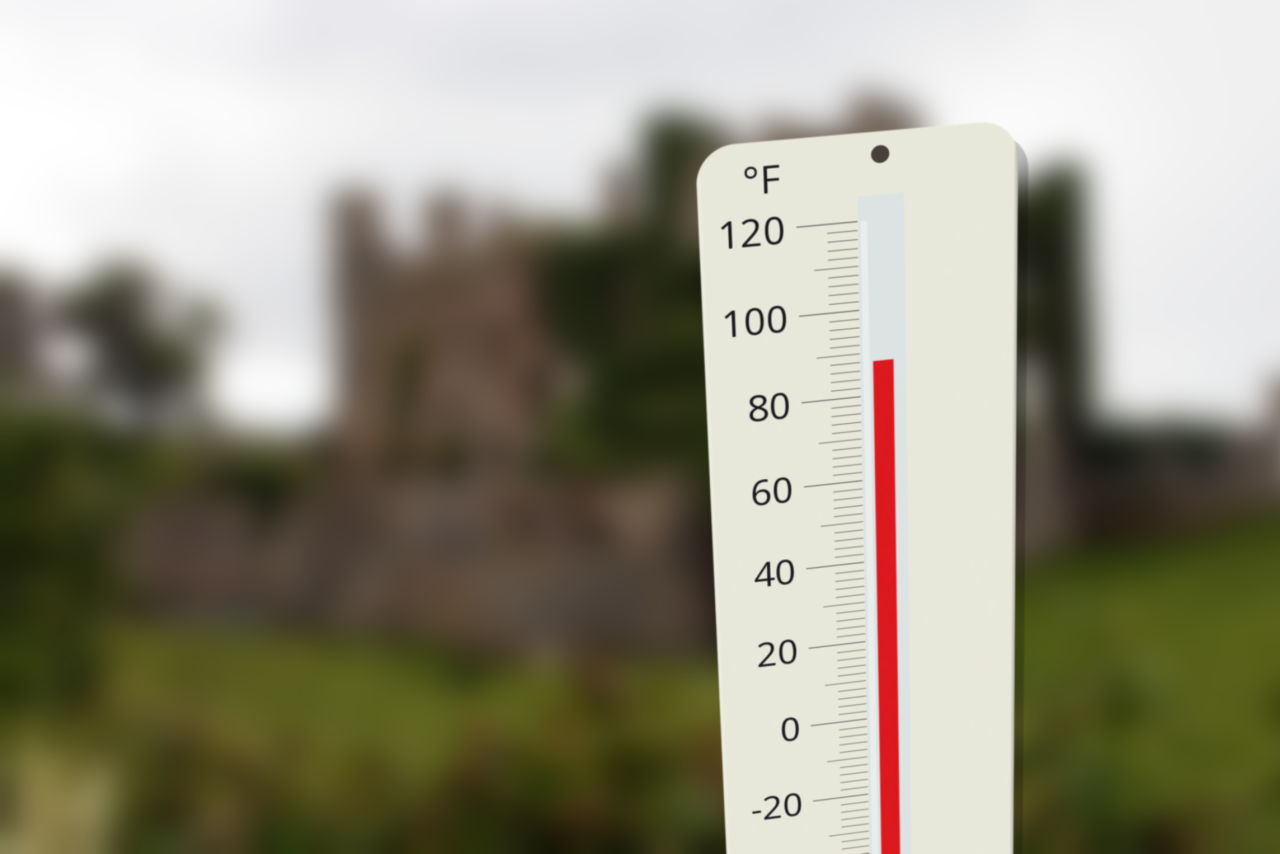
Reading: °F 88
